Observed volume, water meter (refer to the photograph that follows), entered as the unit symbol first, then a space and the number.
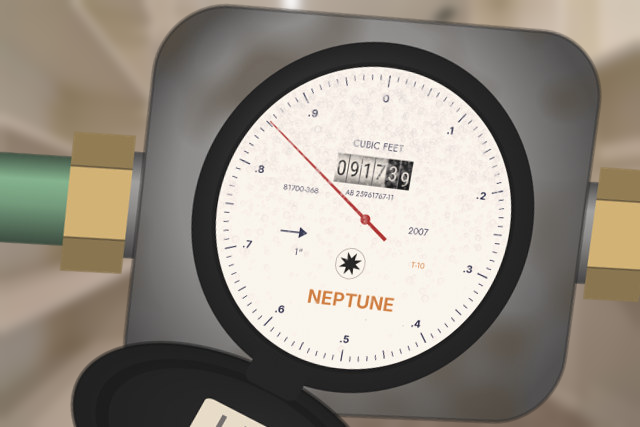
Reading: ft³ 91738.85
